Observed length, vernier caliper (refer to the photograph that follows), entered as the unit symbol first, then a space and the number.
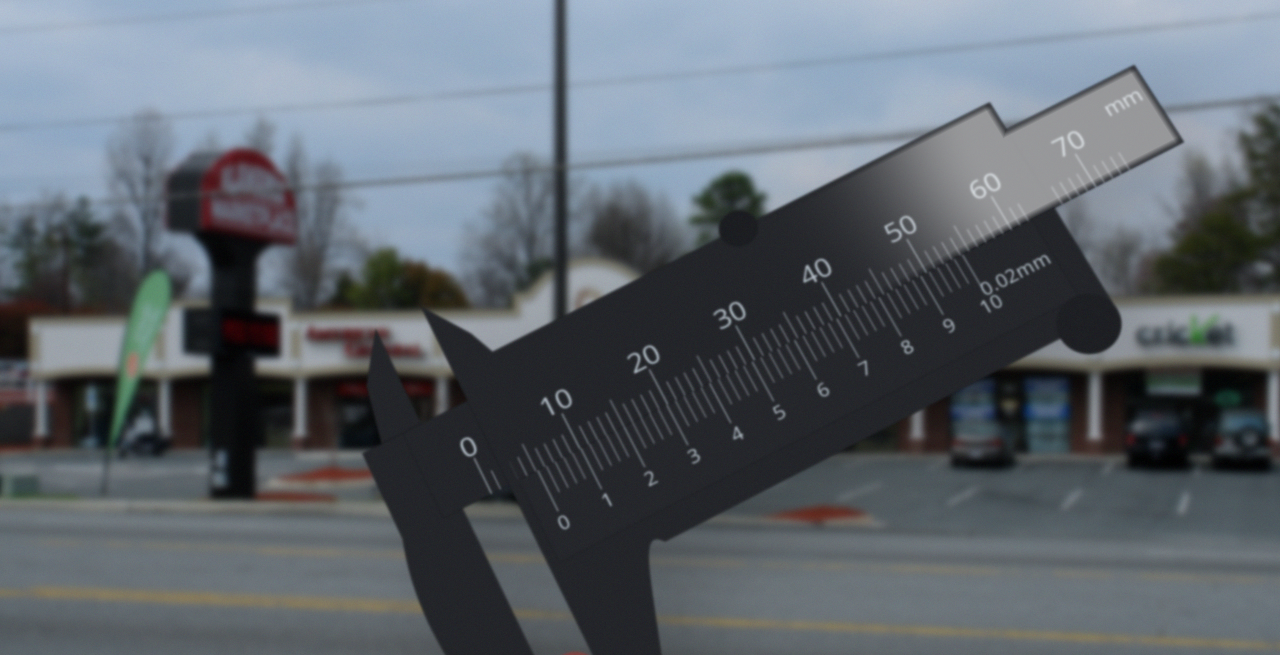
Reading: mm 5.2
